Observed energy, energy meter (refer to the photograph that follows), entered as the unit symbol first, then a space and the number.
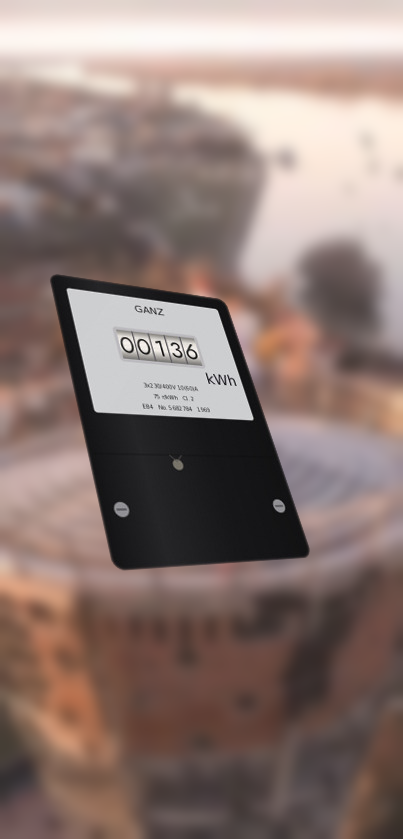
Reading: kWh 136
